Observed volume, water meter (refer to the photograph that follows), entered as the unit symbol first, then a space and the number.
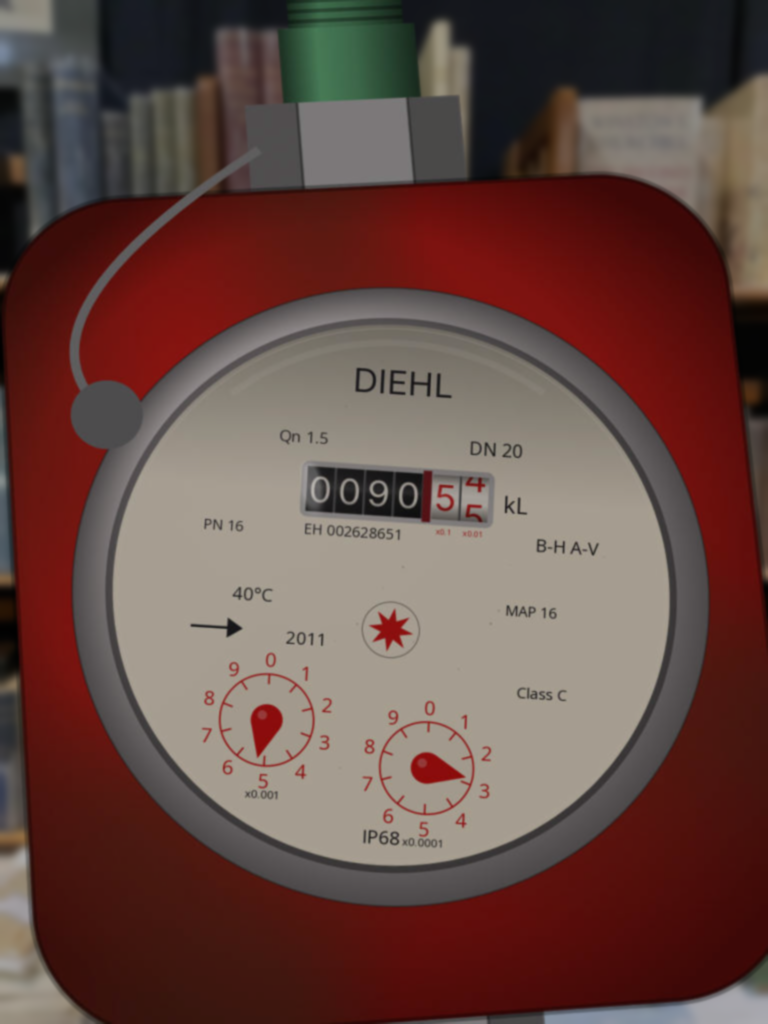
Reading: kL 90.5452
